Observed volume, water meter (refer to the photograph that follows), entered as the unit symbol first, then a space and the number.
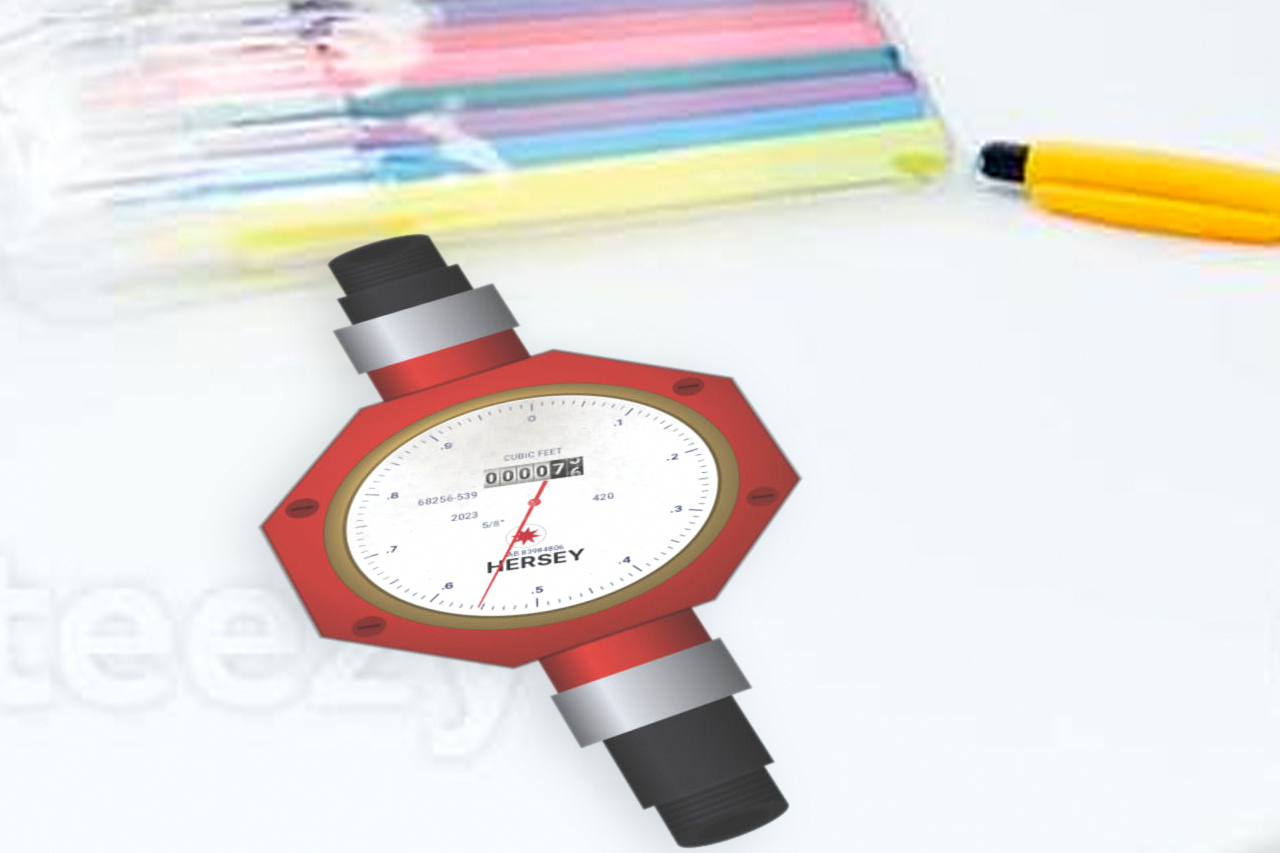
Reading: ft³ 75.55
